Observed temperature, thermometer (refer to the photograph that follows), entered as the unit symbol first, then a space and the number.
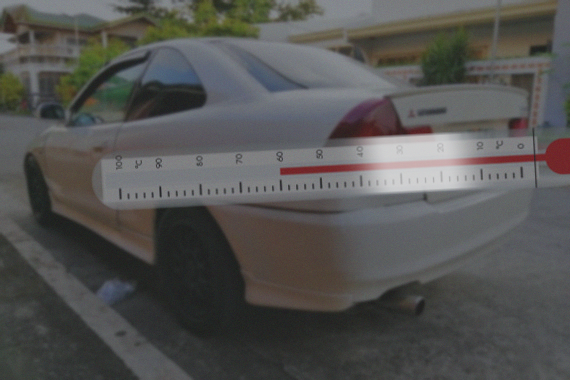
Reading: °C 60
